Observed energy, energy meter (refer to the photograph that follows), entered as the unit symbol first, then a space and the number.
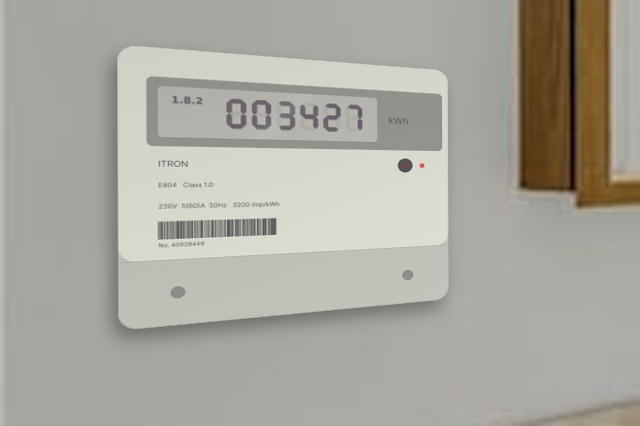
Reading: kWh 3427
